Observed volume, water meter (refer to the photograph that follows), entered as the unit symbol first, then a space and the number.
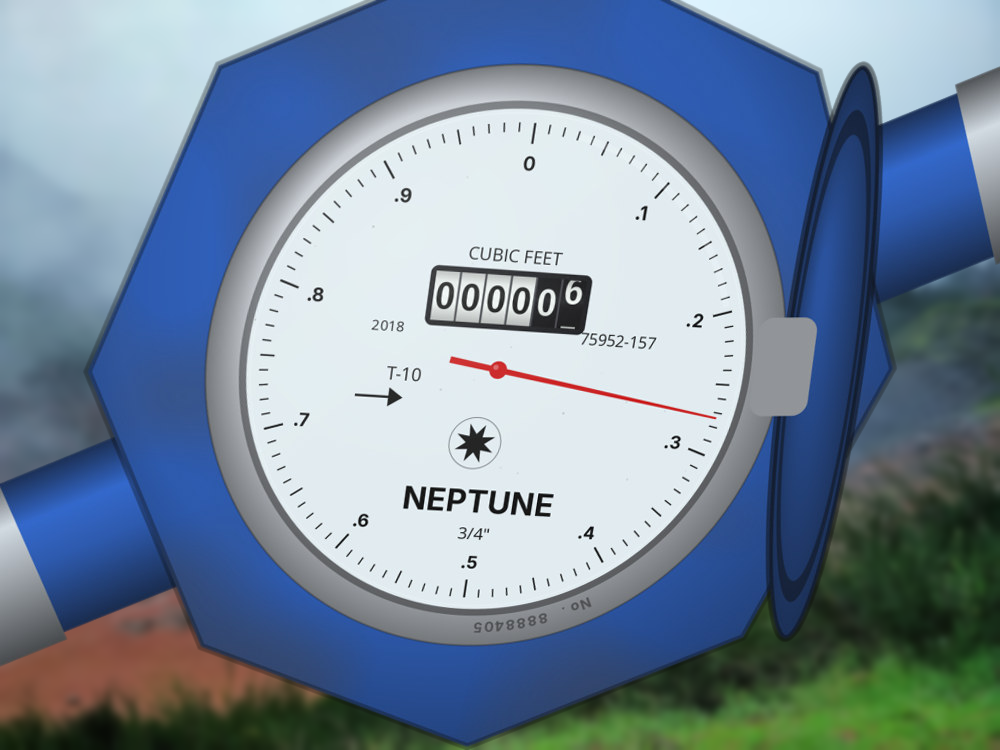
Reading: ft³ 6.27
